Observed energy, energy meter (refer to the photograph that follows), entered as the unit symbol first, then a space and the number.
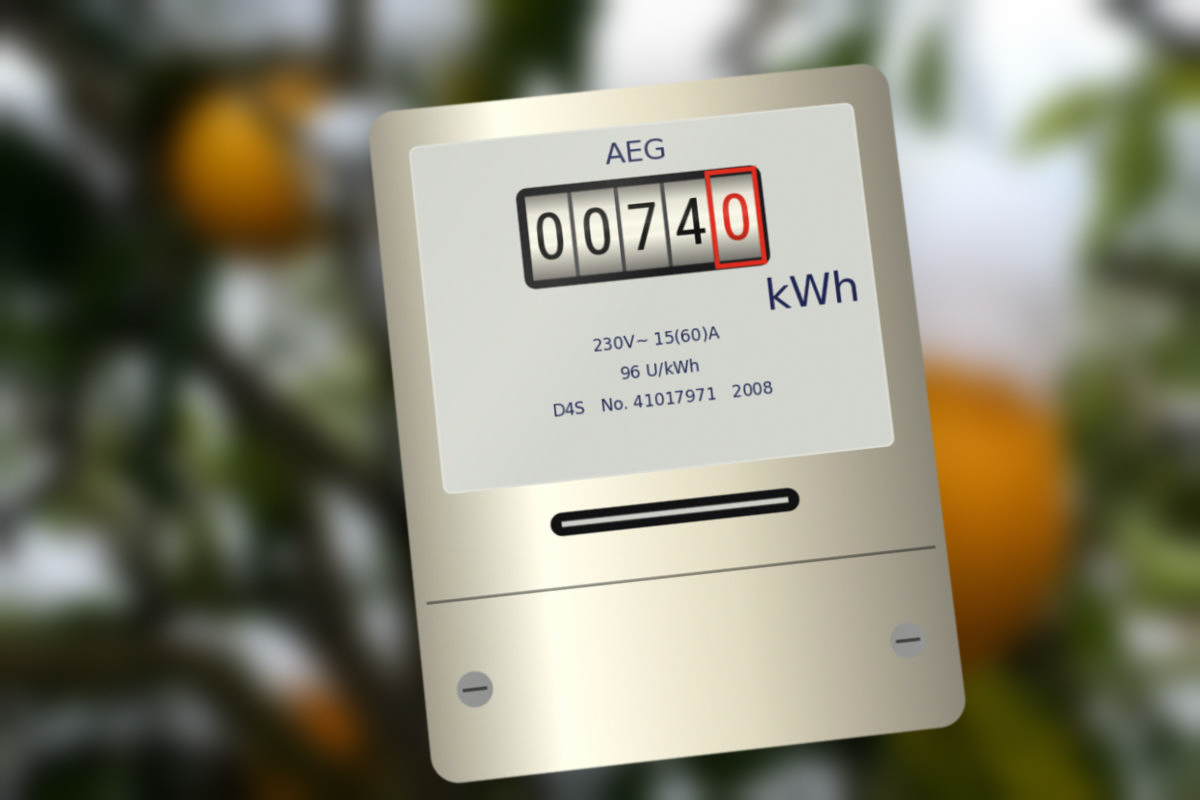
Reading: kWh 74.0
